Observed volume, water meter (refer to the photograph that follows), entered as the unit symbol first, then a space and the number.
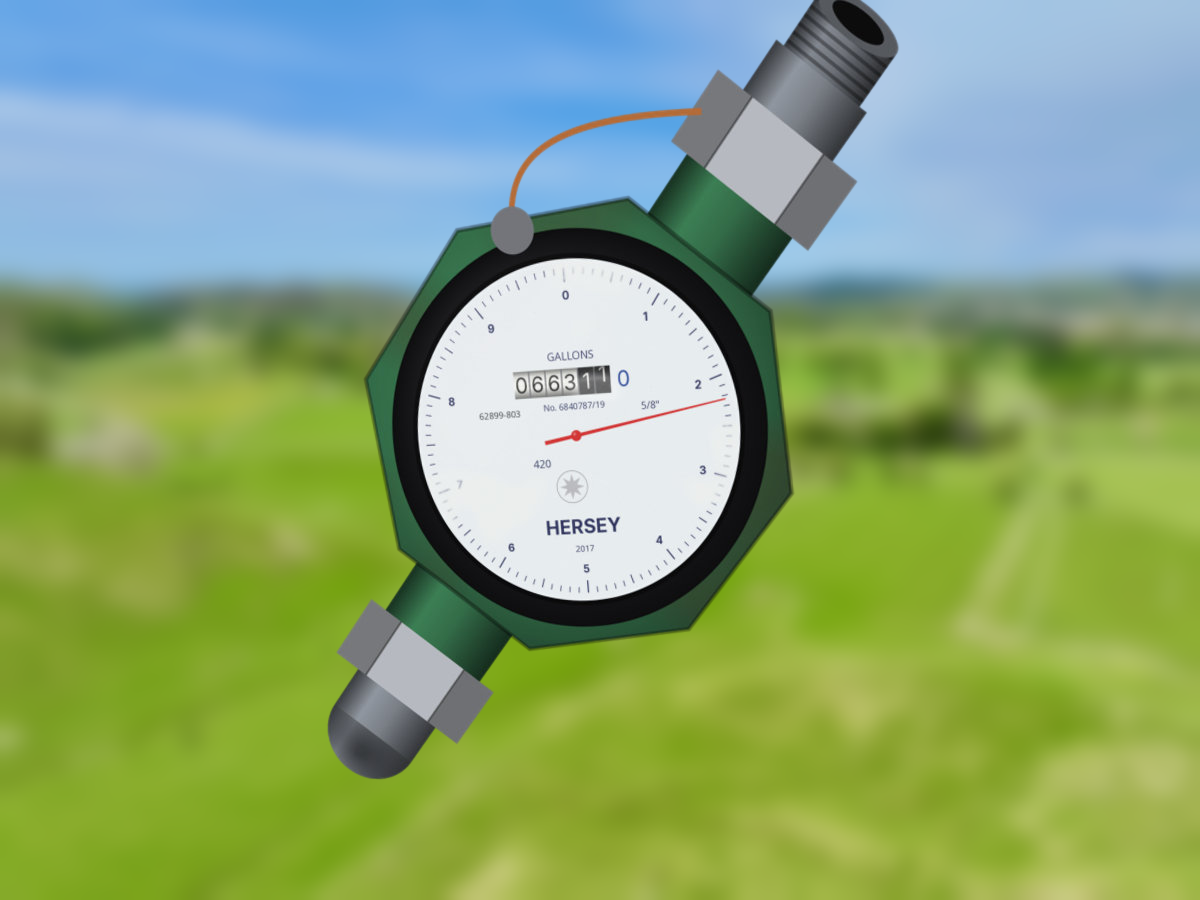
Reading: gal 663112.2
